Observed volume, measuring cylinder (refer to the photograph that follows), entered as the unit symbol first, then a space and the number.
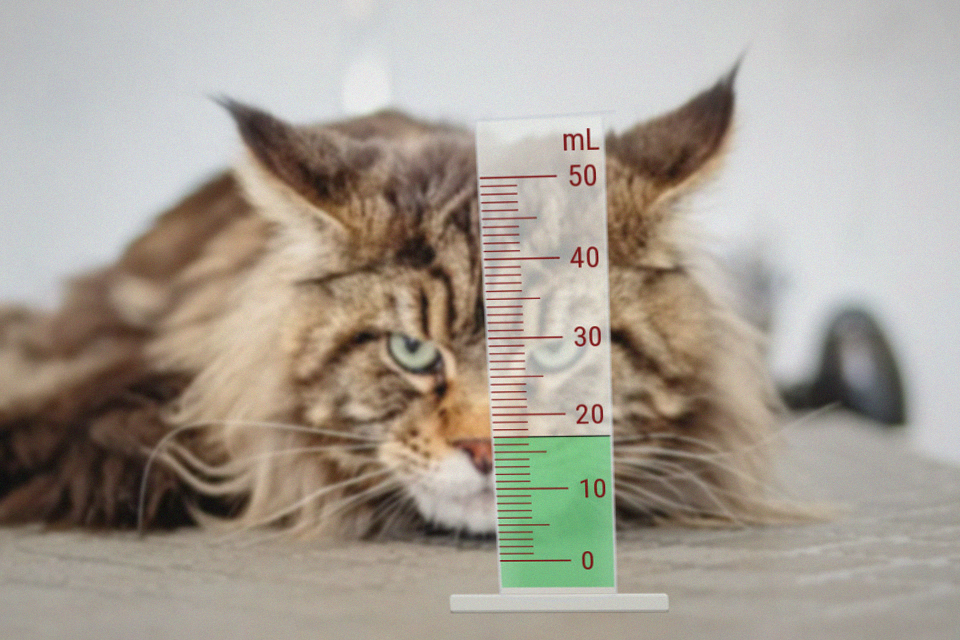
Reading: mL 17
